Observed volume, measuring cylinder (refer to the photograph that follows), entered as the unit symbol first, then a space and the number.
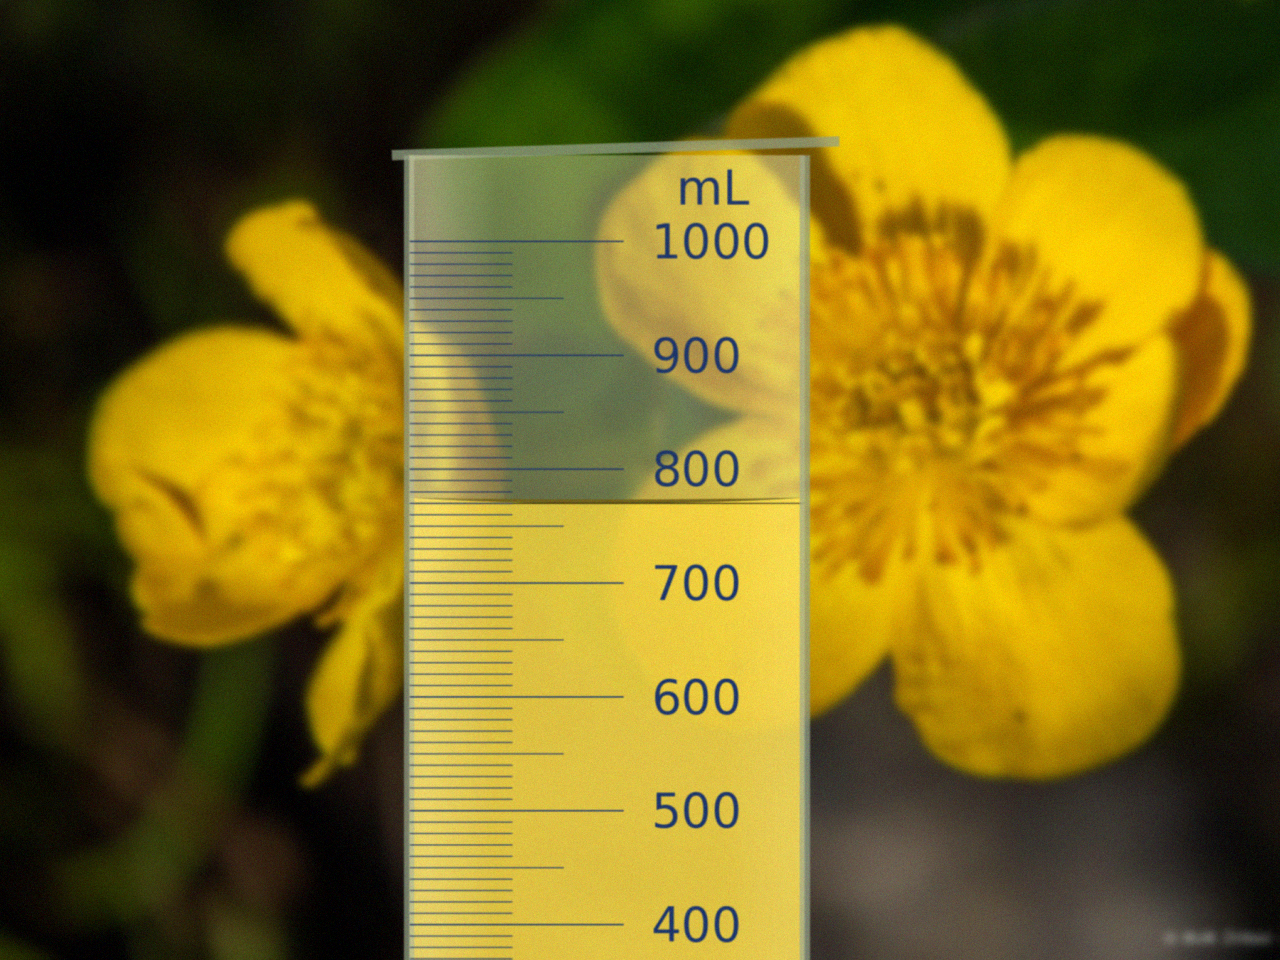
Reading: mL 770
